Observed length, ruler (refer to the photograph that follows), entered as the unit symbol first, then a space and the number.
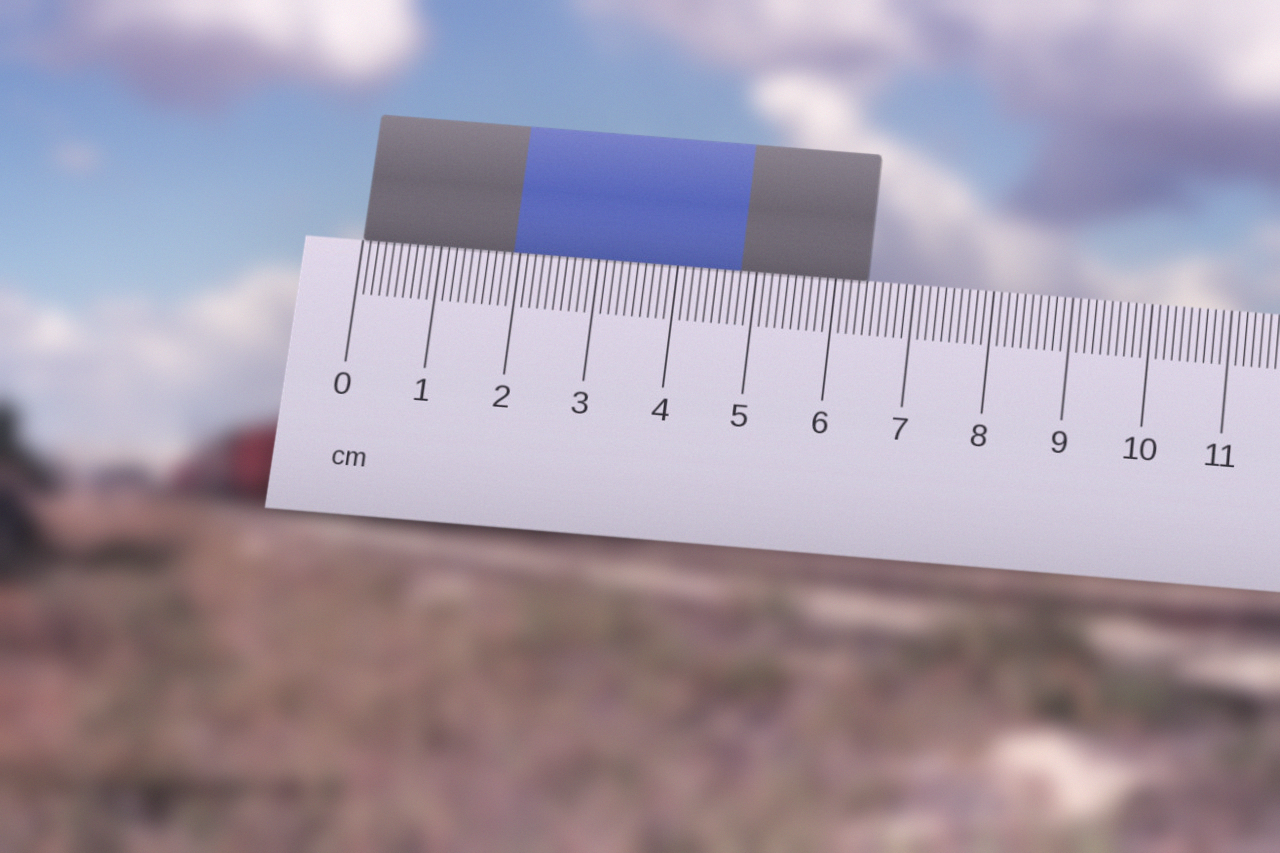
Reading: cm 6.4
